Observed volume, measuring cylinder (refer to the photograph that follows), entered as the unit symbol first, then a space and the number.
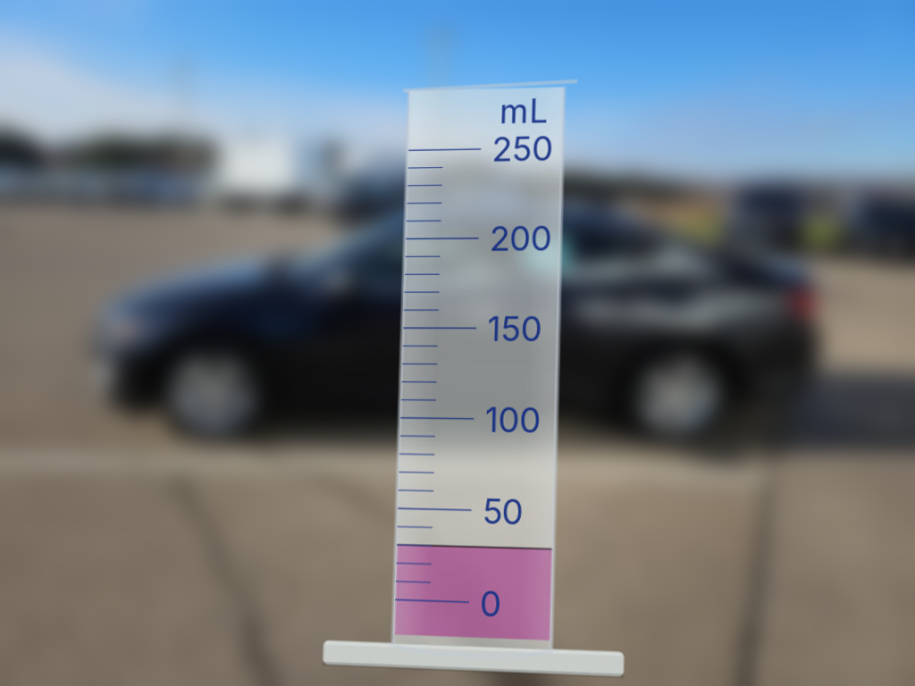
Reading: mL 30
